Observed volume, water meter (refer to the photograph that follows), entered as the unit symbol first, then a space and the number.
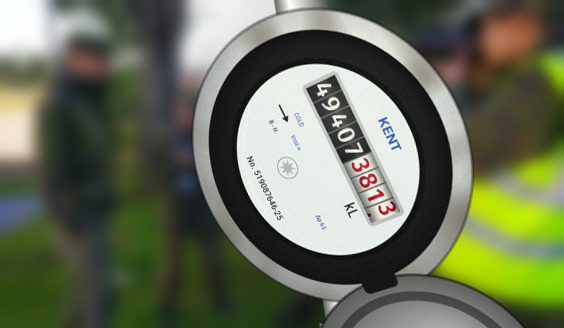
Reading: kL 49407.3813
